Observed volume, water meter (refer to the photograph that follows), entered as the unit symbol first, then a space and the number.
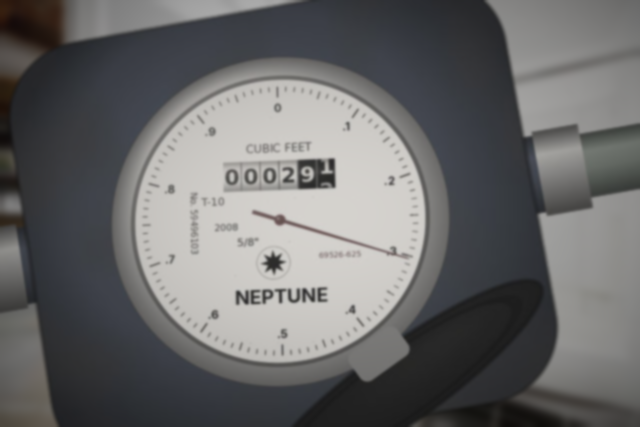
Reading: ft³ 291.30
